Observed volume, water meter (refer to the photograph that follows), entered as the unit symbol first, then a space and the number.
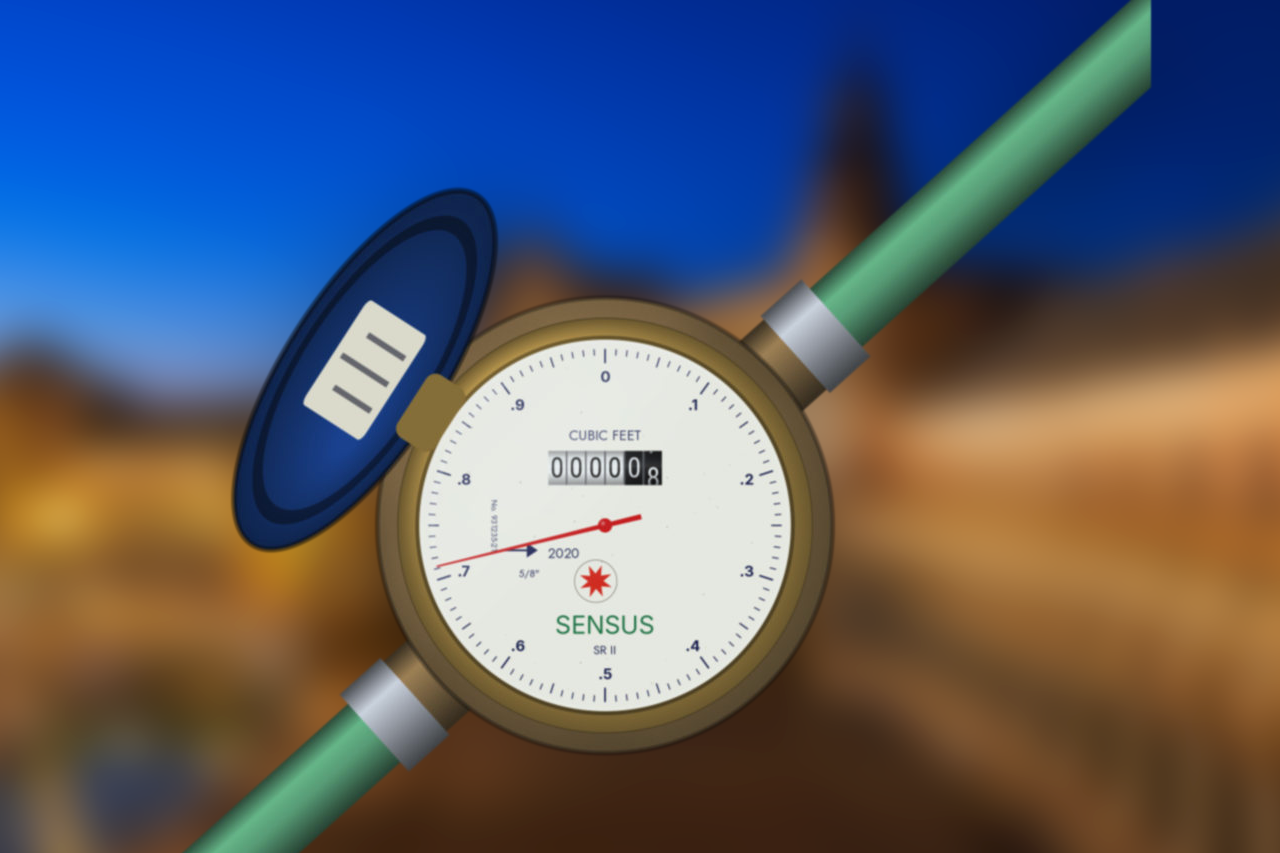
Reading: ft³ 7.71
